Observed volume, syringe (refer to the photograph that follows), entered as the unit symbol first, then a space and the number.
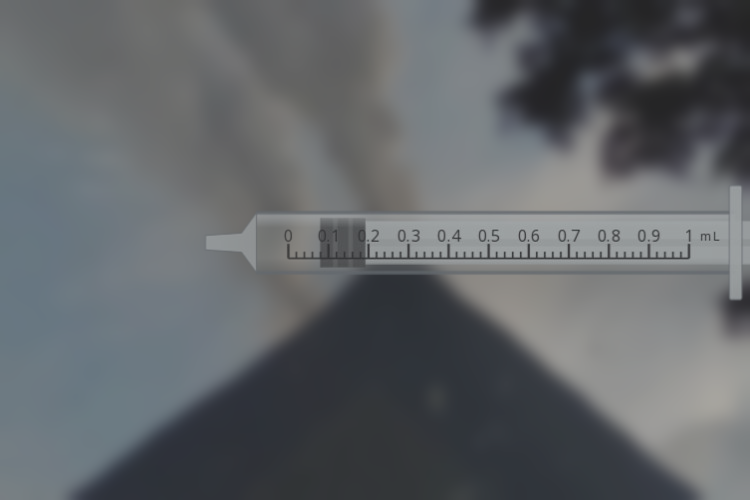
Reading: mL 0.08
